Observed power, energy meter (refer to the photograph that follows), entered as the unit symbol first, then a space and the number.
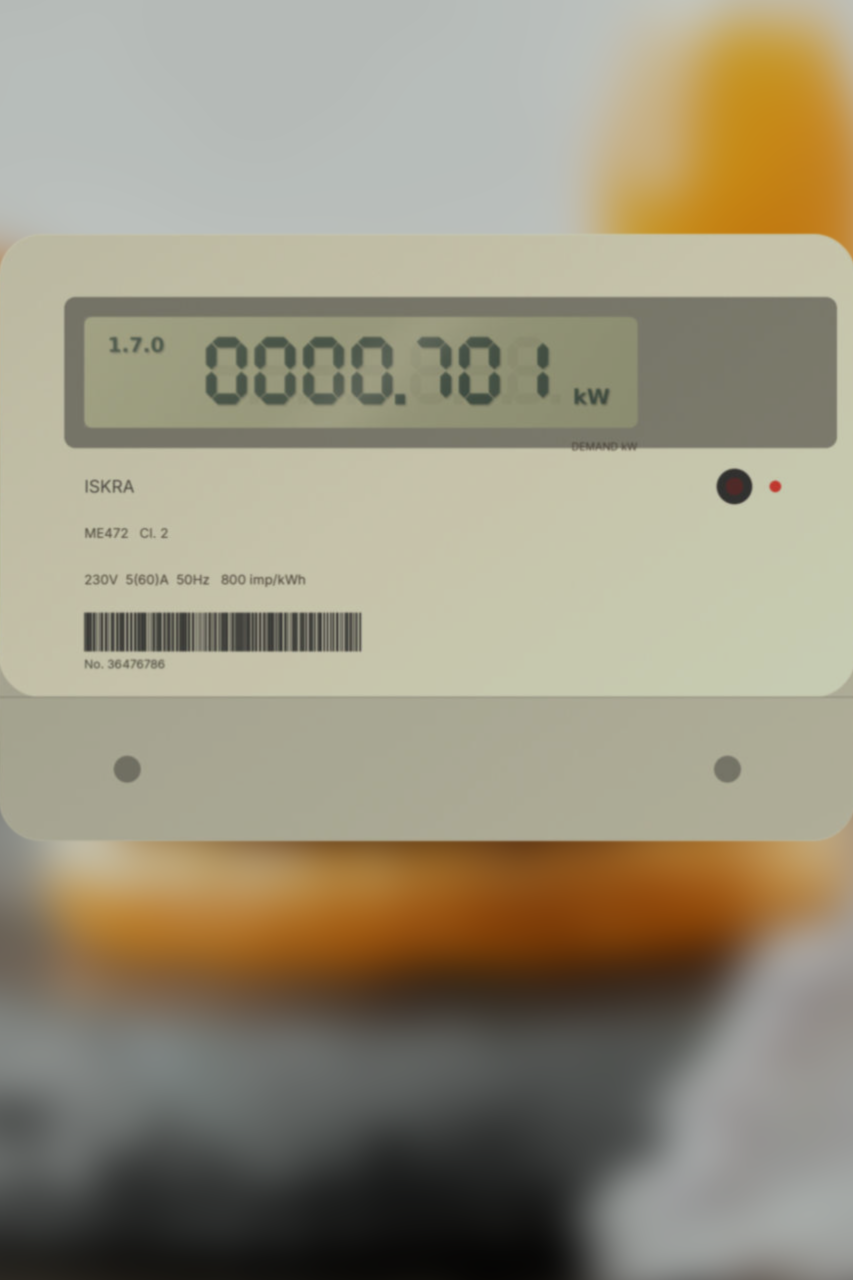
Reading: kW 0.701
